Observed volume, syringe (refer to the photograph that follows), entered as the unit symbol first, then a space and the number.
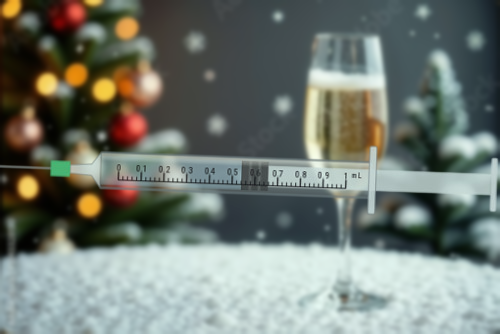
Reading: mL 0.54
